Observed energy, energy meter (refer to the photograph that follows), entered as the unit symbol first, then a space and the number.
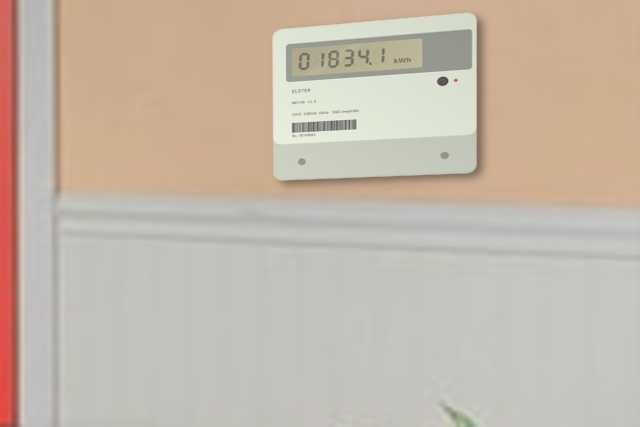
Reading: kWh 1834.1
